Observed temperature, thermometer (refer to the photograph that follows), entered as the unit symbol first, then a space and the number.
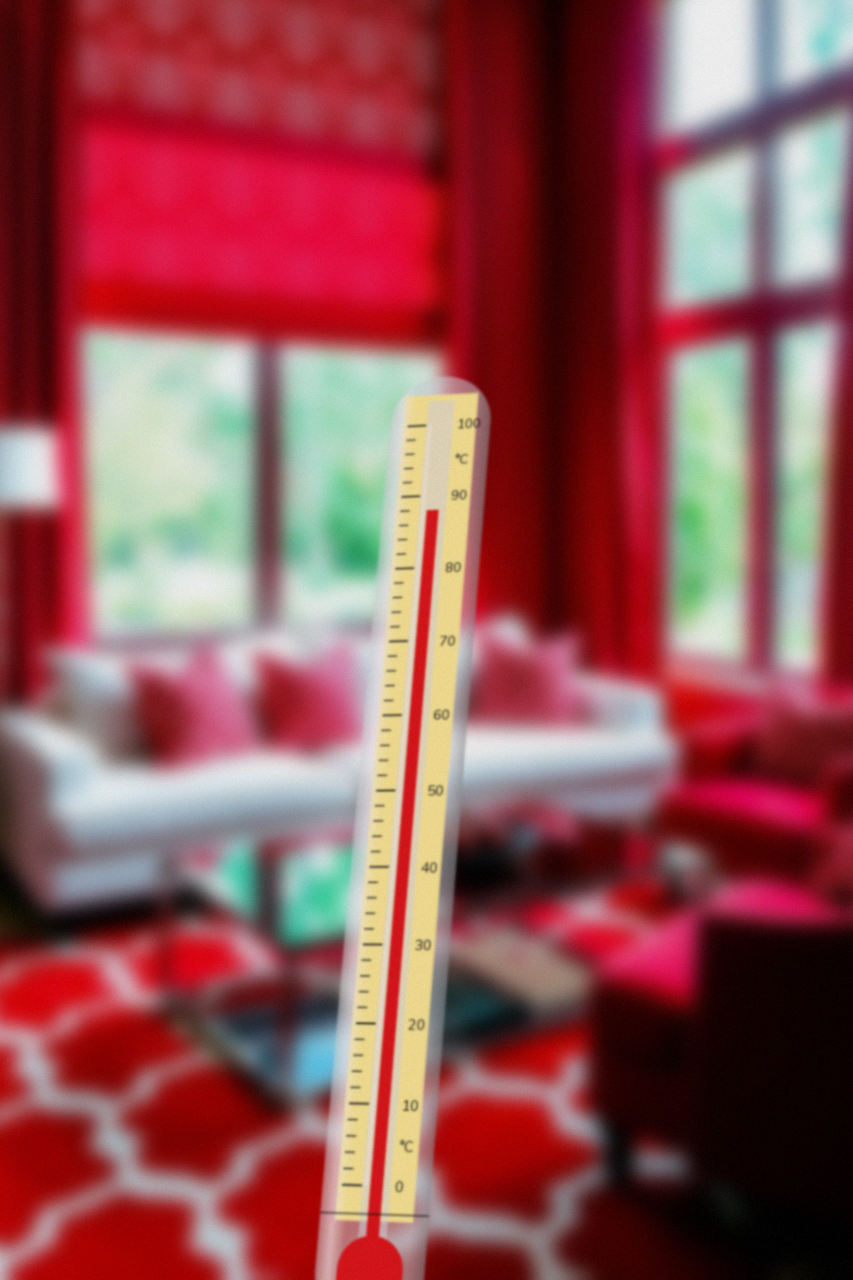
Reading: °C 88
